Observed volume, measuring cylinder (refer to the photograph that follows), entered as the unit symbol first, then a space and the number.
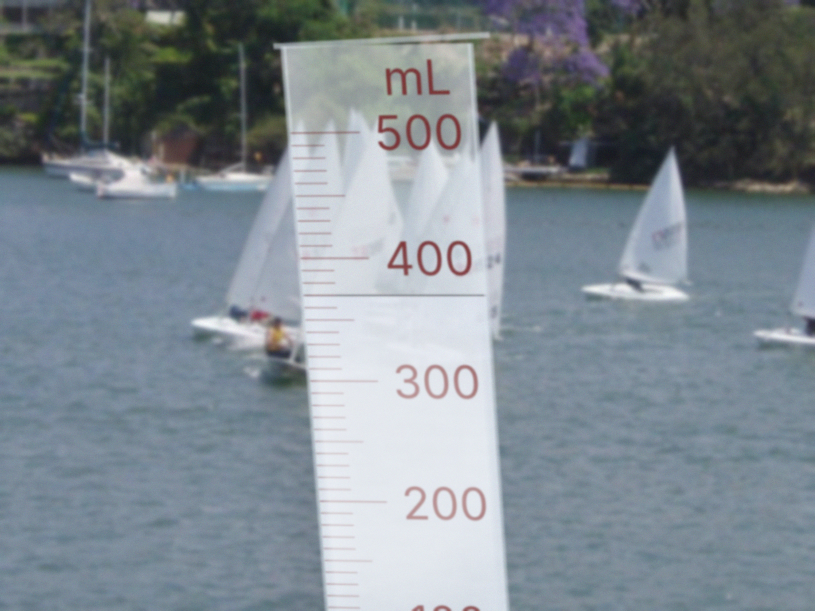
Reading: mL 370
